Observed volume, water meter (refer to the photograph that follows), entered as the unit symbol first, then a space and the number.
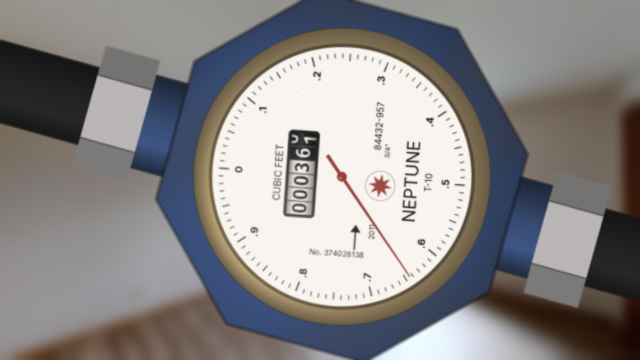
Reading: ft³ 360.64
